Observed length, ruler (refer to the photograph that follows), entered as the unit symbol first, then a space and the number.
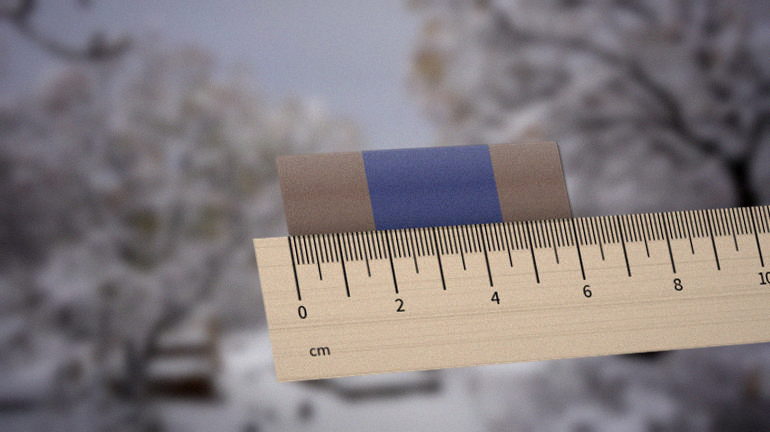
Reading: cm 6
